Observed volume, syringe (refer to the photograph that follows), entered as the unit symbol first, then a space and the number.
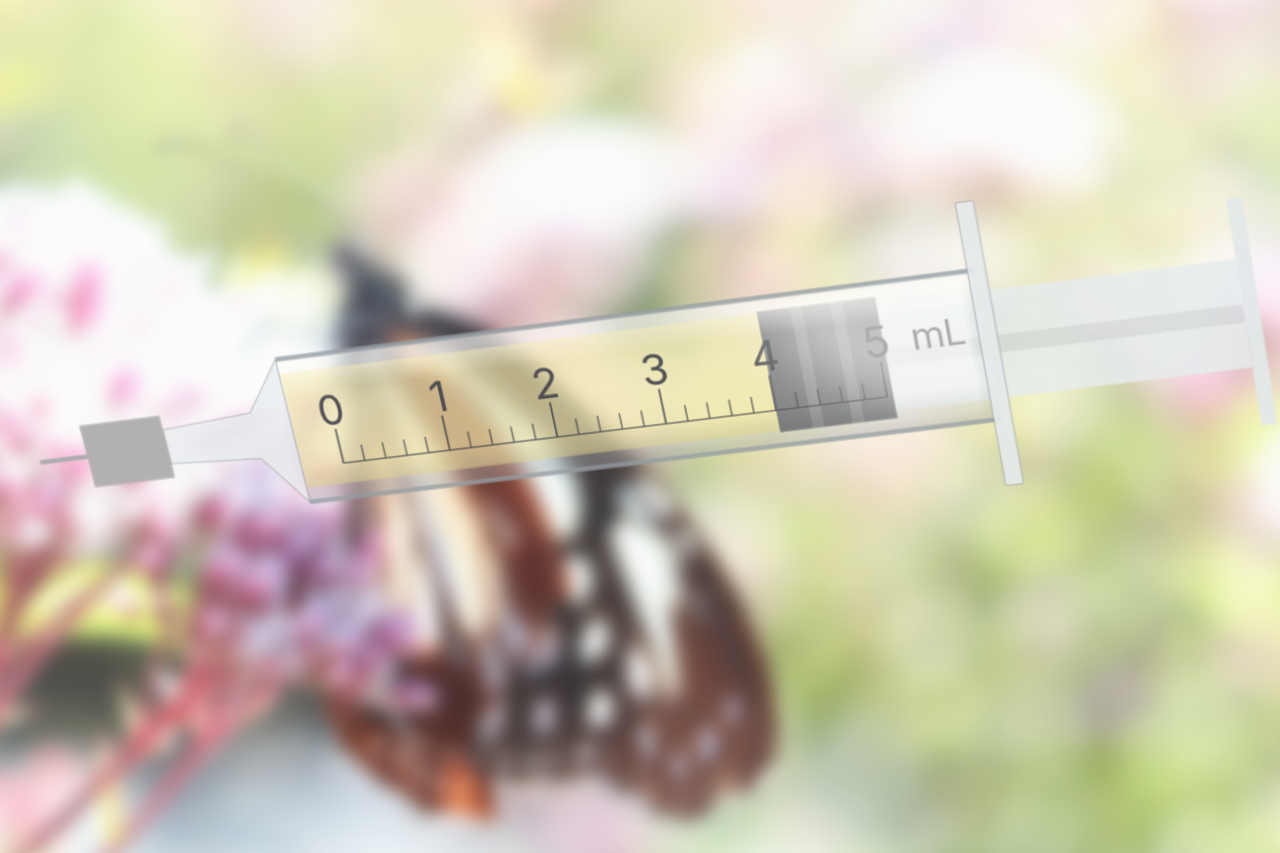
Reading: mL 4
